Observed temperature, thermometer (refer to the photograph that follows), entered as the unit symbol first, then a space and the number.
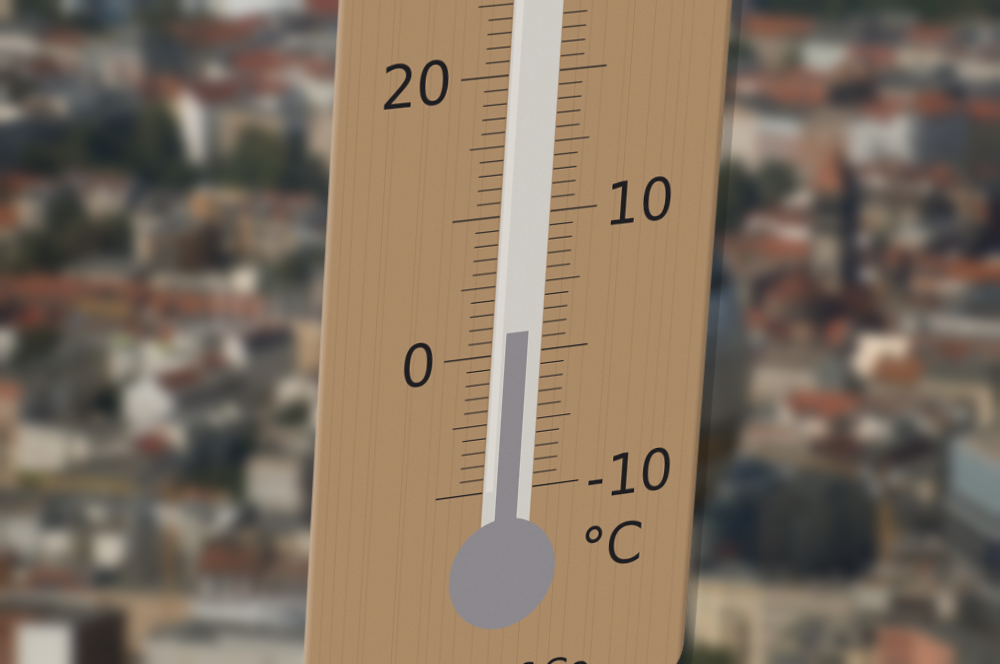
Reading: °C 1.5
